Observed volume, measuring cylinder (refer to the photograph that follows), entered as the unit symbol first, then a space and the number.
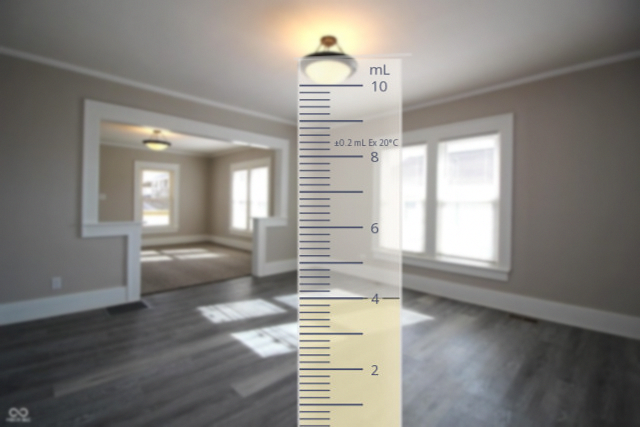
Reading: mL 4
